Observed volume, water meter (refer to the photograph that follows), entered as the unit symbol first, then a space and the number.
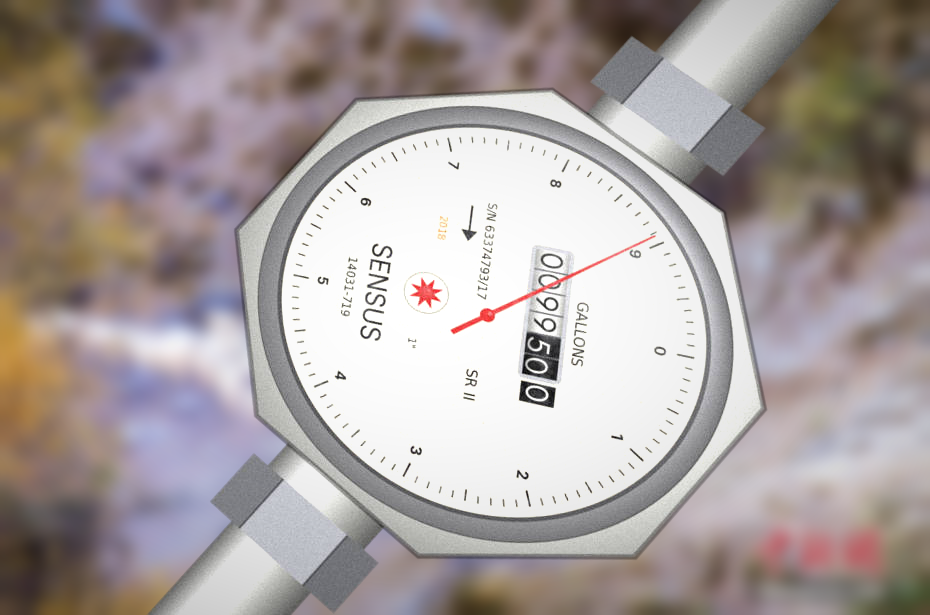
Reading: gal 99498.9
